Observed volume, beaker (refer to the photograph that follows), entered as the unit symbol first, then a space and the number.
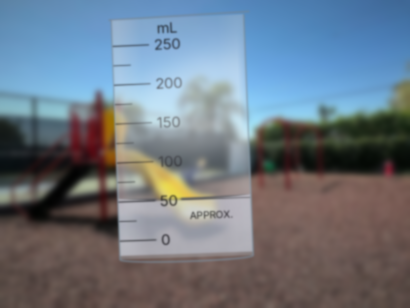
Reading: mL 50
